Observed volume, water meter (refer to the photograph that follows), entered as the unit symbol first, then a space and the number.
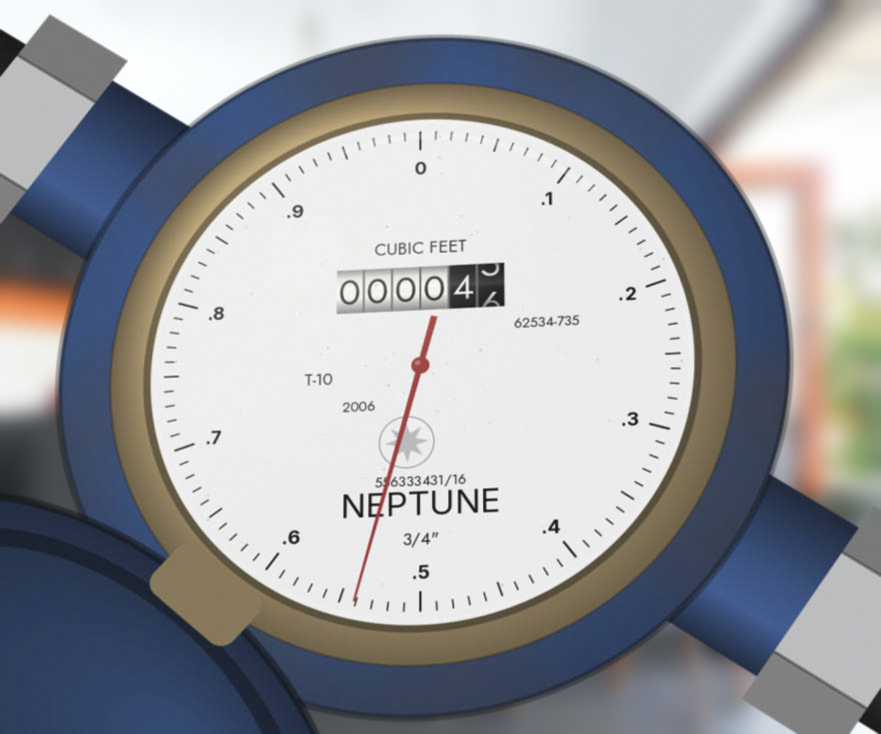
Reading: ft³ 45.54
